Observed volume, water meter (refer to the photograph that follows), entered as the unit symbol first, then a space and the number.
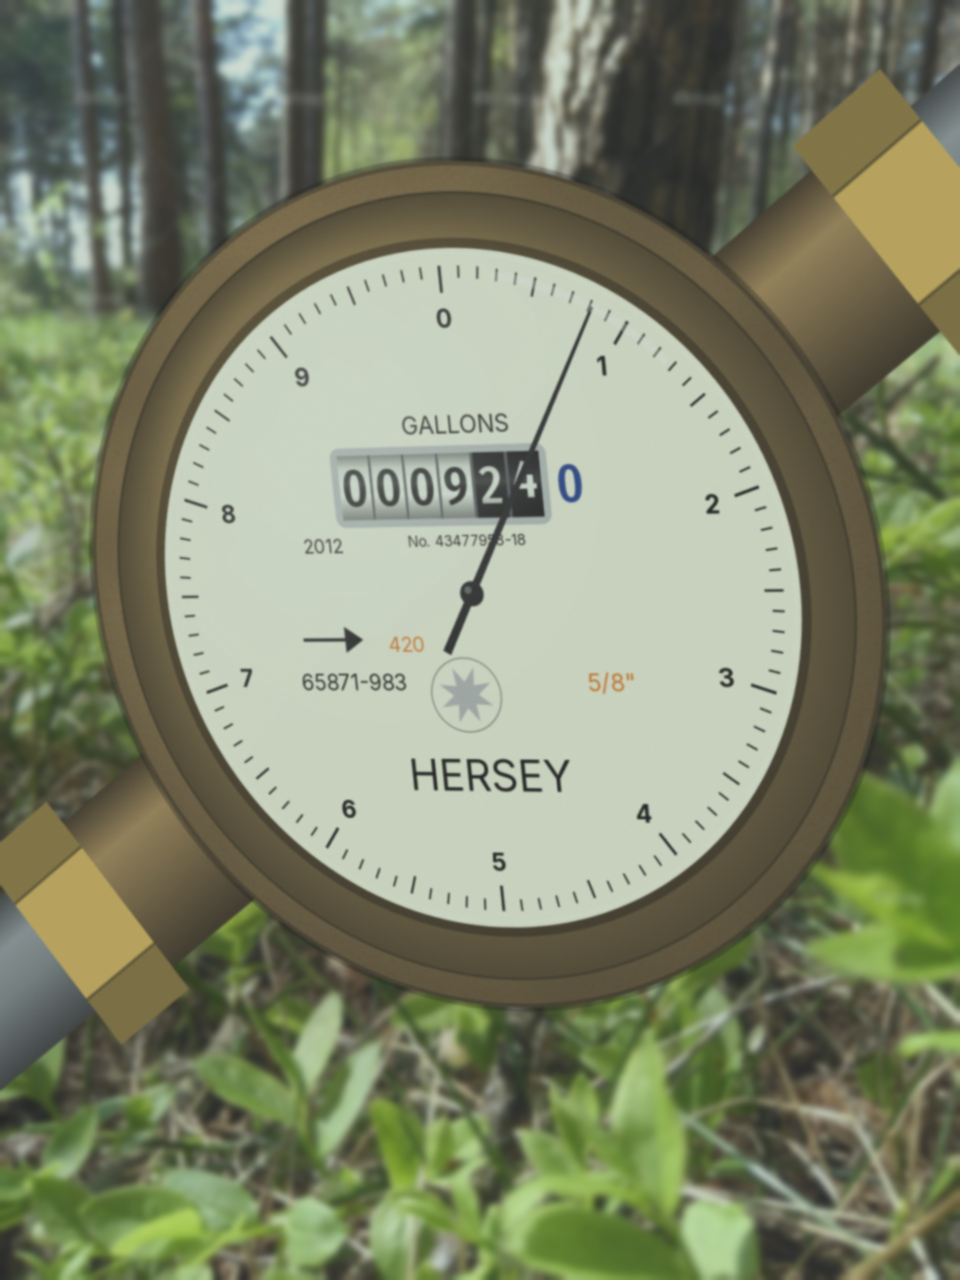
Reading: gal 9240.8
